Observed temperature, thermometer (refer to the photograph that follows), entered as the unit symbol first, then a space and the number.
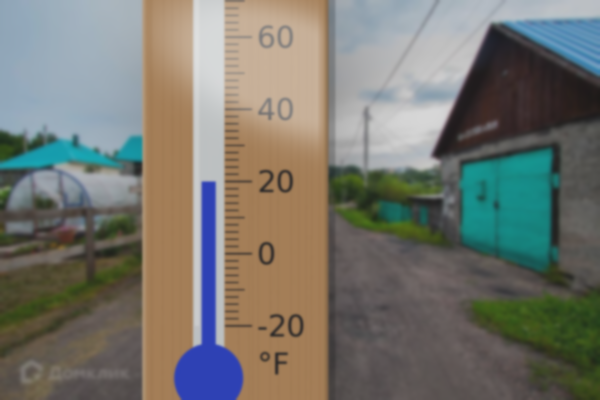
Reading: °F 20
